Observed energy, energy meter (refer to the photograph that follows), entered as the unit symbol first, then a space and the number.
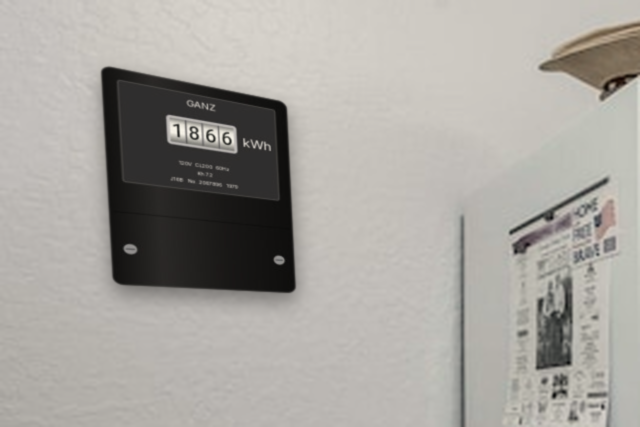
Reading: kWh 1866
